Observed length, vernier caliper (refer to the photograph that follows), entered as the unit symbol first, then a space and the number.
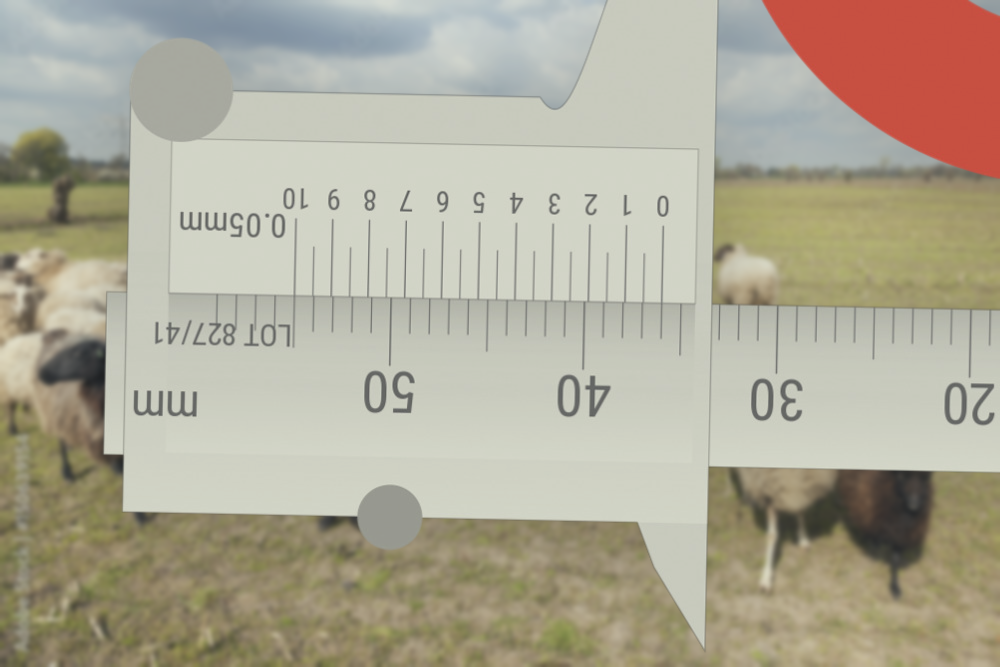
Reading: mm 36.0
